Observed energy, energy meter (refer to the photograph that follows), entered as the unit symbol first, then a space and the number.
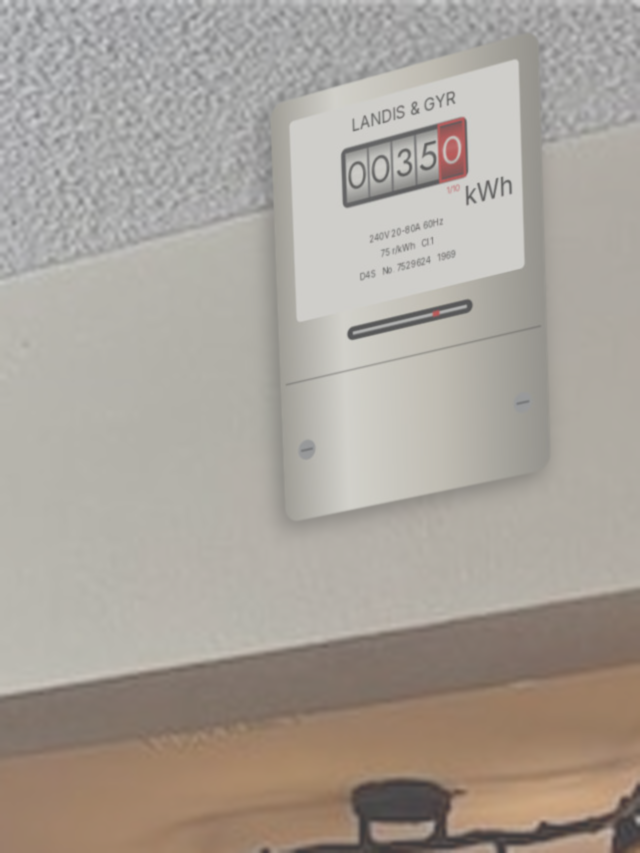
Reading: kWh 35.0
